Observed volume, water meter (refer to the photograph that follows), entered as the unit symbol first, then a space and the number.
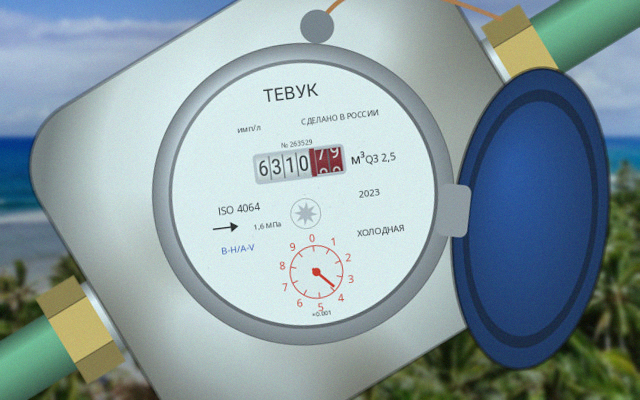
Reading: m³ 6310.793
